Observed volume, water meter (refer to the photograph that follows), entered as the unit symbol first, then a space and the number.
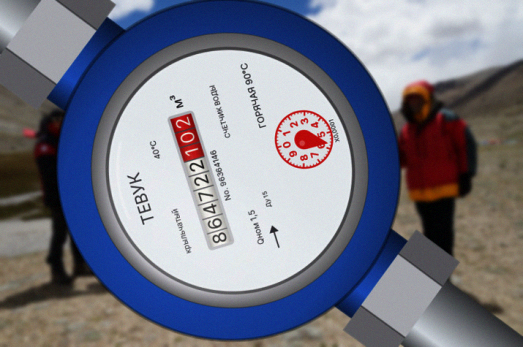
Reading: m³ 864722.1025
